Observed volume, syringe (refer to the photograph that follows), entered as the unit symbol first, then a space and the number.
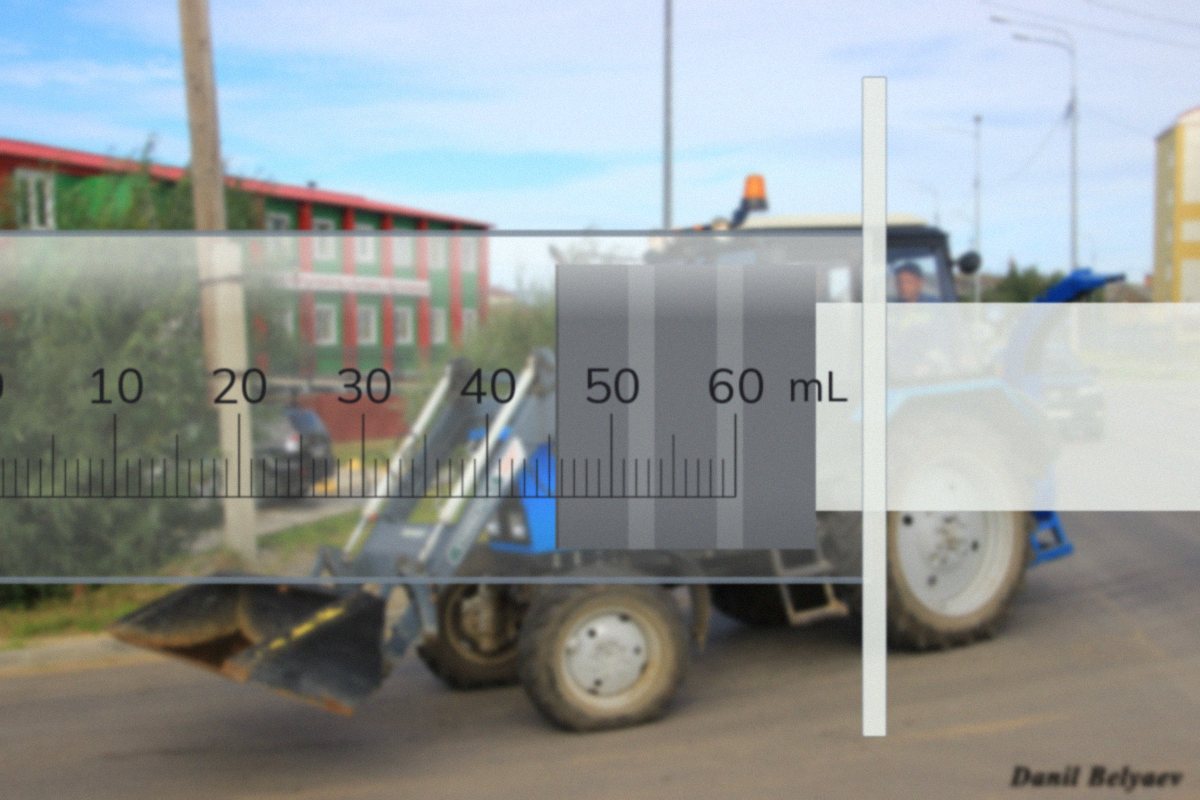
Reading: mL 45.5
